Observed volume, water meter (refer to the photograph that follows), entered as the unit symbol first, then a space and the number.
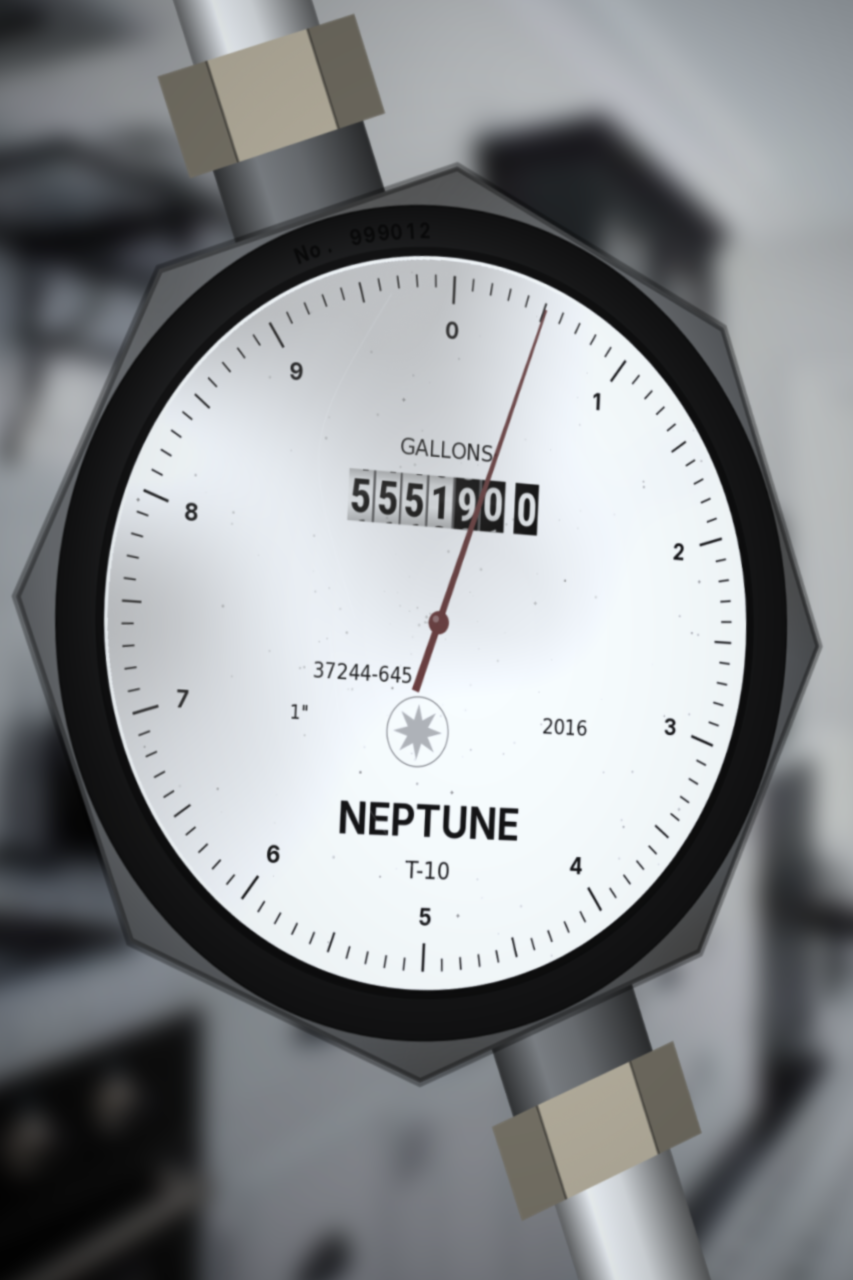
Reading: gal 5551900.5
